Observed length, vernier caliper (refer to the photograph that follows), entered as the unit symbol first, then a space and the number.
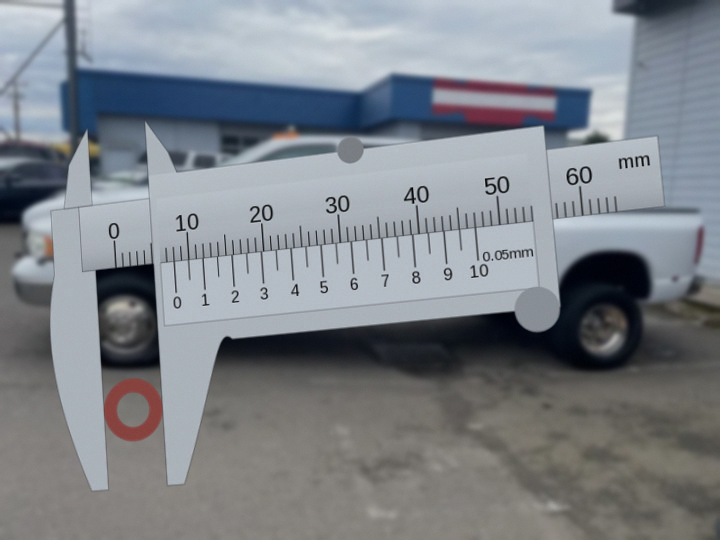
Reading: mm 8.0
